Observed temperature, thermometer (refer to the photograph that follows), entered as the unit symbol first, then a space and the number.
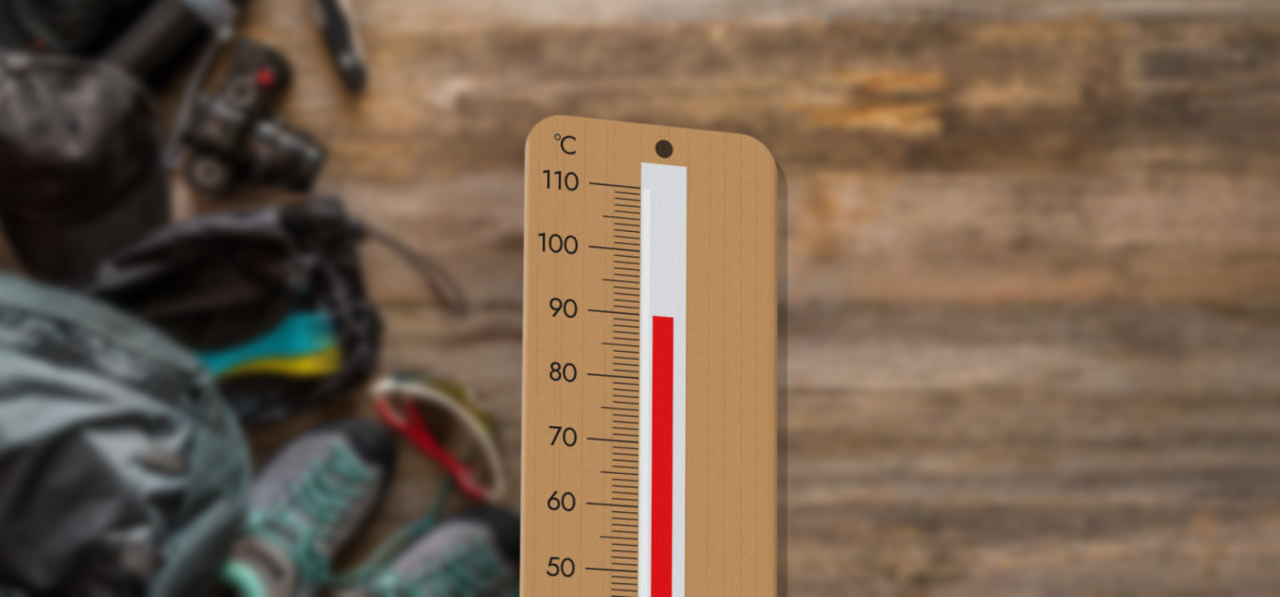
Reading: °C 90
